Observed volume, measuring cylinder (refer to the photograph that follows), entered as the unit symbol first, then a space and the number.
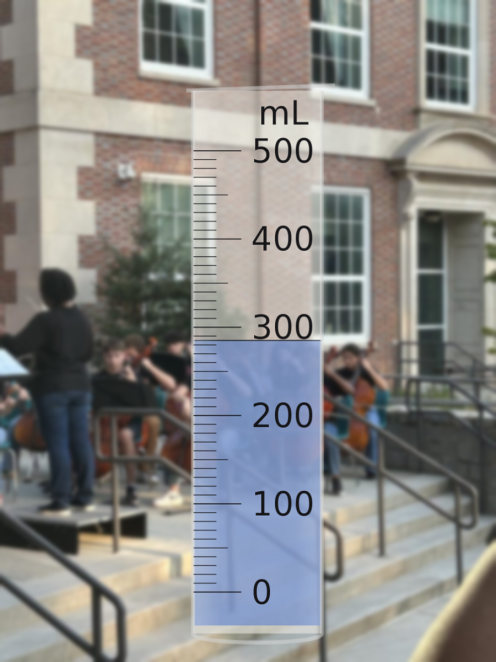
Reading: mL 285
